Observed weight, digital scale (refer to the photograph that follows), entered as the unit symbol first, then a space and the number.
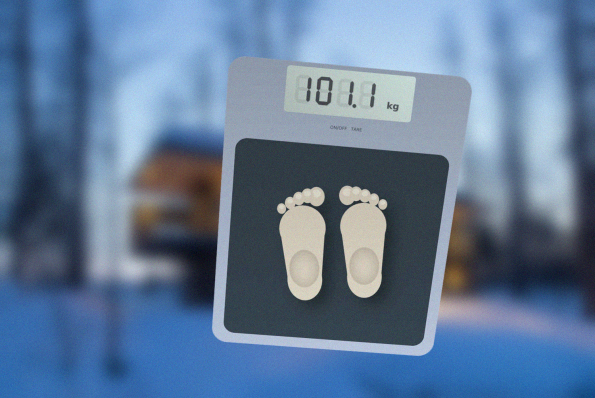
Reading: kg 101.1
